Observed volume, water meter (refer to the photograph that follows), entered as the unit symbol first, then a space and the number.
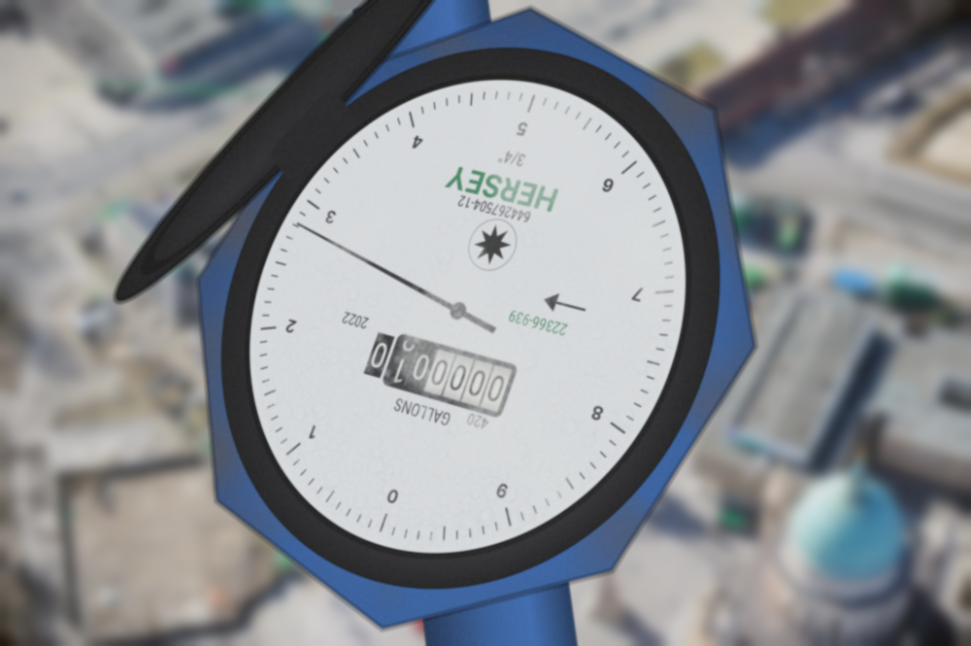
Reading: gal 12.8
